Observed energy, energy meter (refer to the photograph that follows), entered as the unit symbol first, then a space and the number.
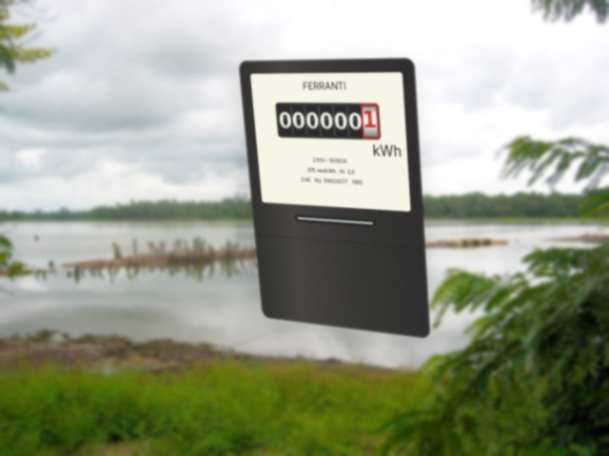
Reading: kWh 0.1
